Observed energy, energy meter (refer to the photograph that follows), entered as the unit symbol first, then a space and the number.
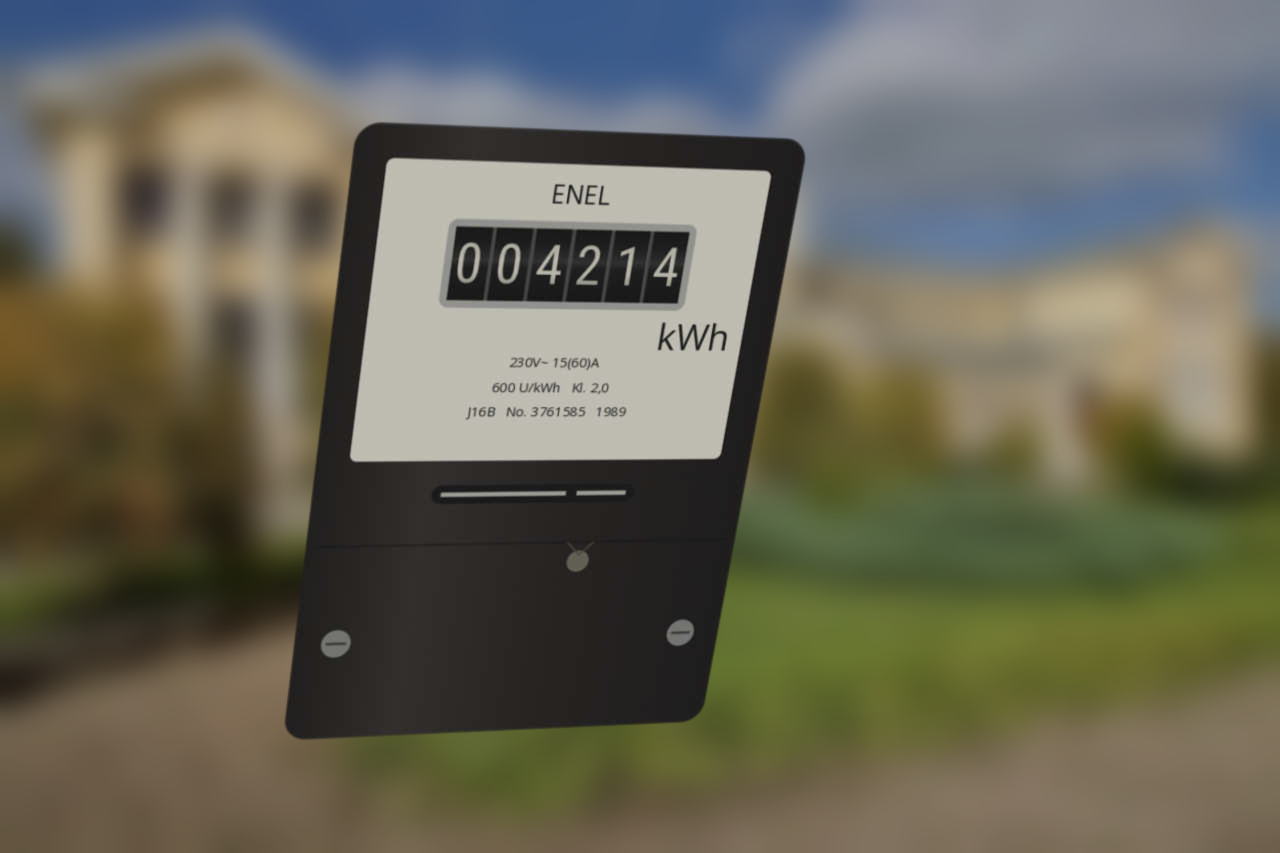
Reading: kWh 4214
